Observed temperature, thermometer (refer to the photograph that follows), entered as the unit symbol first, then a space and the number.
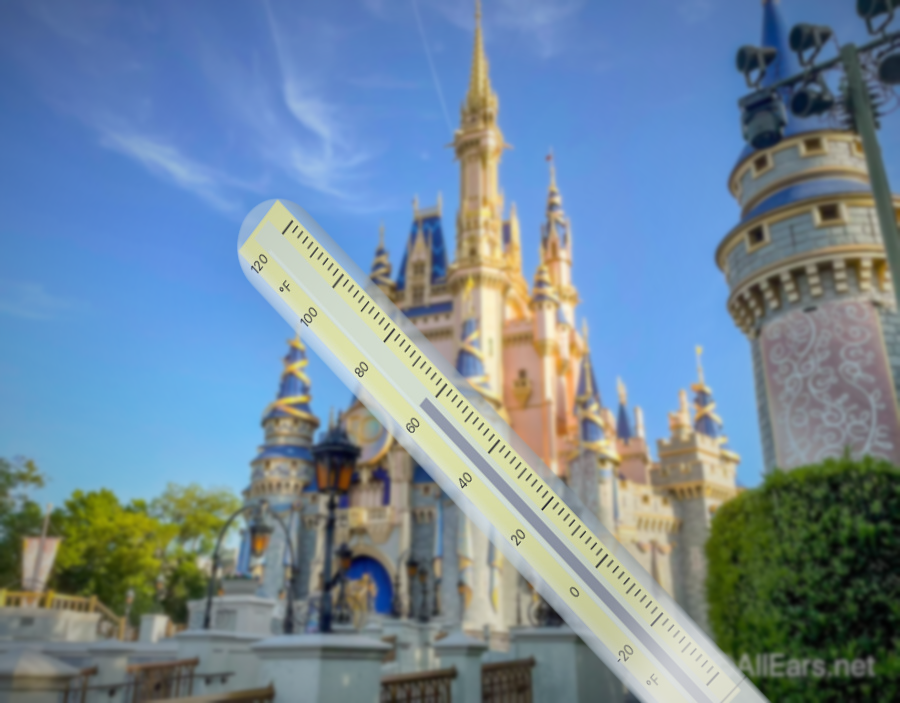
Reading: °F 62
